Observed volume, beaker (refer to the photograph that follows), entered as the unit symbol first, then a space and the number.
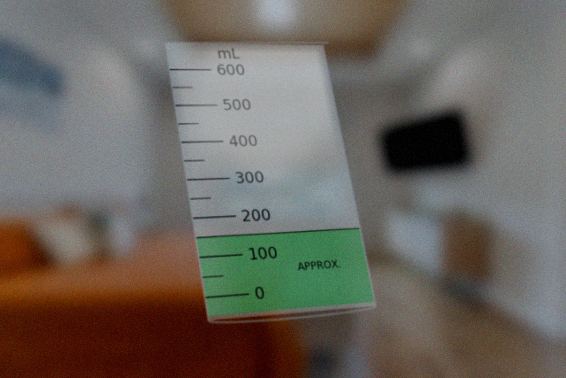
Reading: mL 150
